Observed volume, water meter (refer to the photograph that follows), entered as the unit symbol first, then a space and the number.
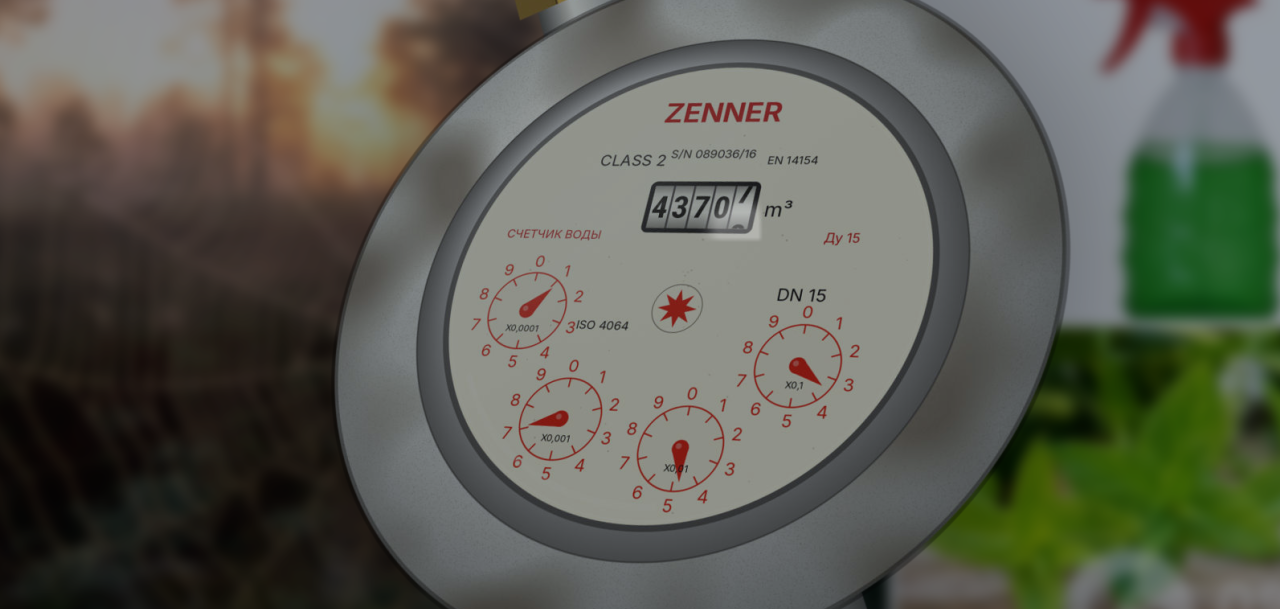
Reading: m³ 43707.3471
